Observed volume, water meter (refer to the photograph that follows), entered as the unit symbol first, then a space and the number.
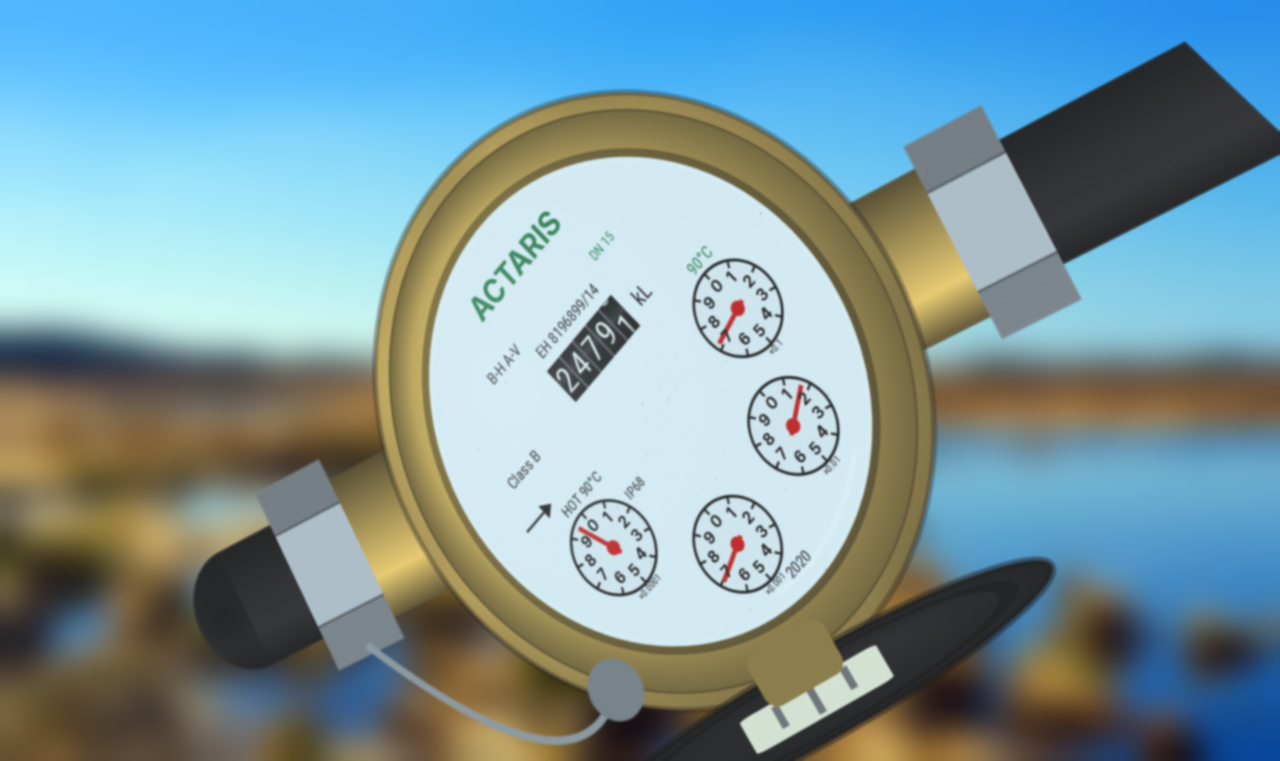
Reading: kL 24790.7169
